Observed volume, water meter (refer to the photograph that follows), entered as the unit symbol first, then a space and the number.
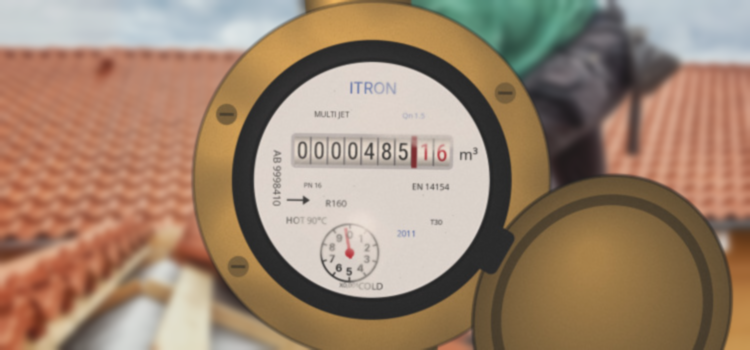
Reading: m³ 485.159
